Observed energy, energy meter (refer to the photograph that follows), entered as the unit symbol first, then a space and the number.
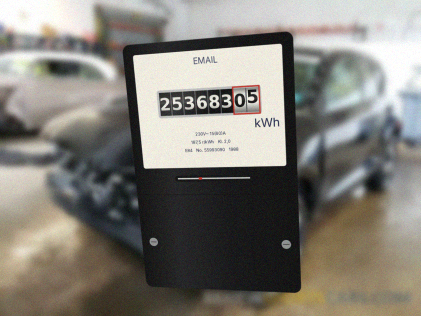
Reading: kWh 253683.05
